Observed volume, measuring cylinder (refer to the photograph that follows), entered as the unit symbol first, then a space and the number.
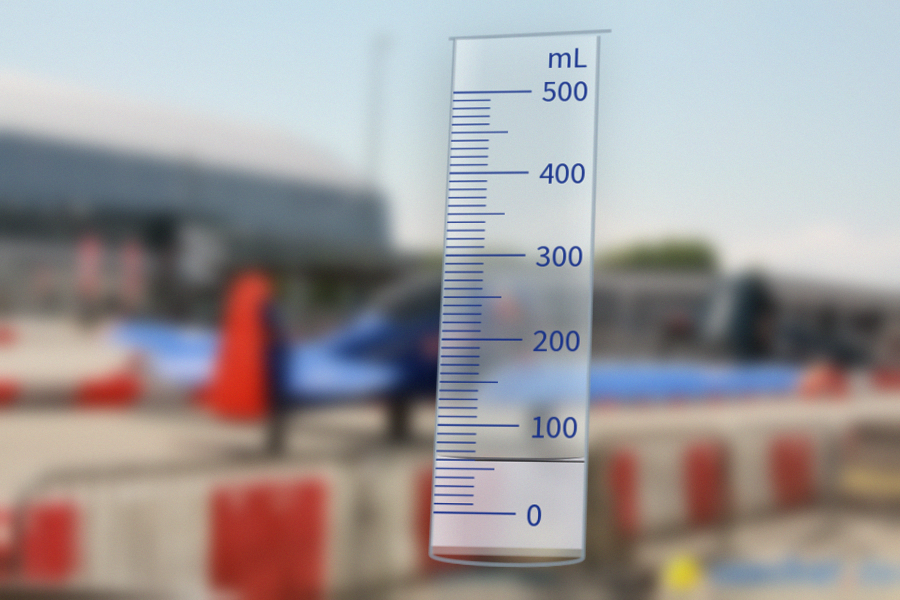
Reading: mL 60
